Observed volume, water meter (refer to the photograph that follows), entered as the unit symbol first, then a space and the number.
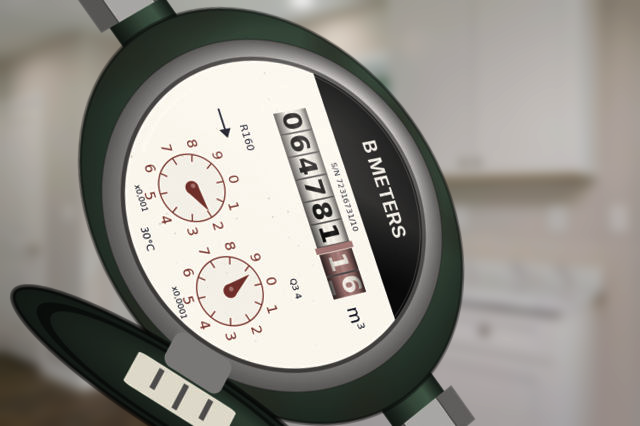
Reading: m³ 64781.1619
